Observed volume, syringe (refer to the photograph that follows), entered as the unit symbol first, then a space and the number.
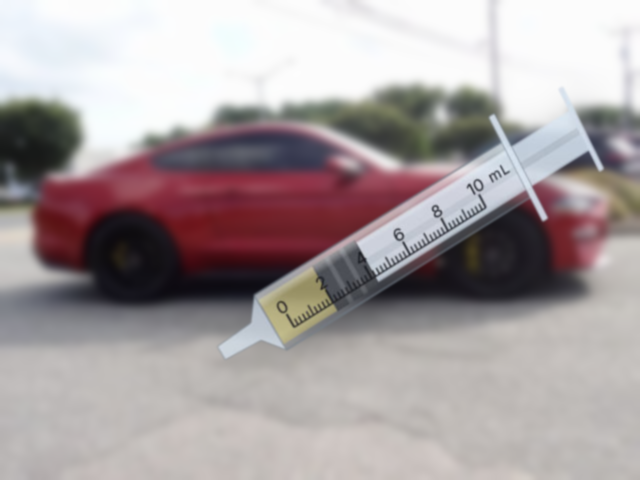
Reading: mL 2
